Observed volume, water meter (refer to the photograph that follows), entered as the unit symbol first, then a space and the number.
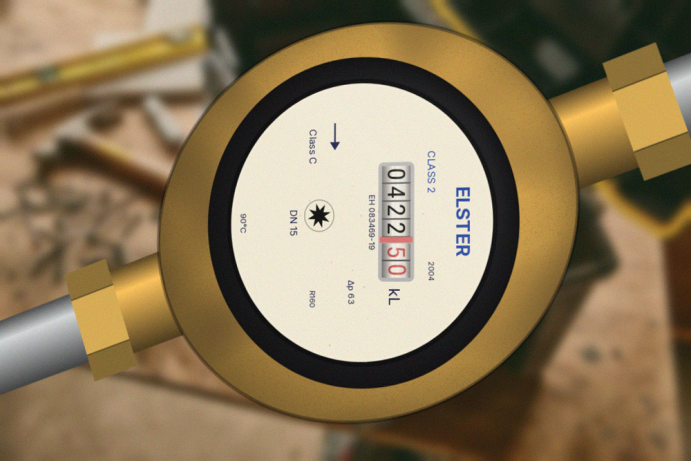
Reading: kL 422.50
